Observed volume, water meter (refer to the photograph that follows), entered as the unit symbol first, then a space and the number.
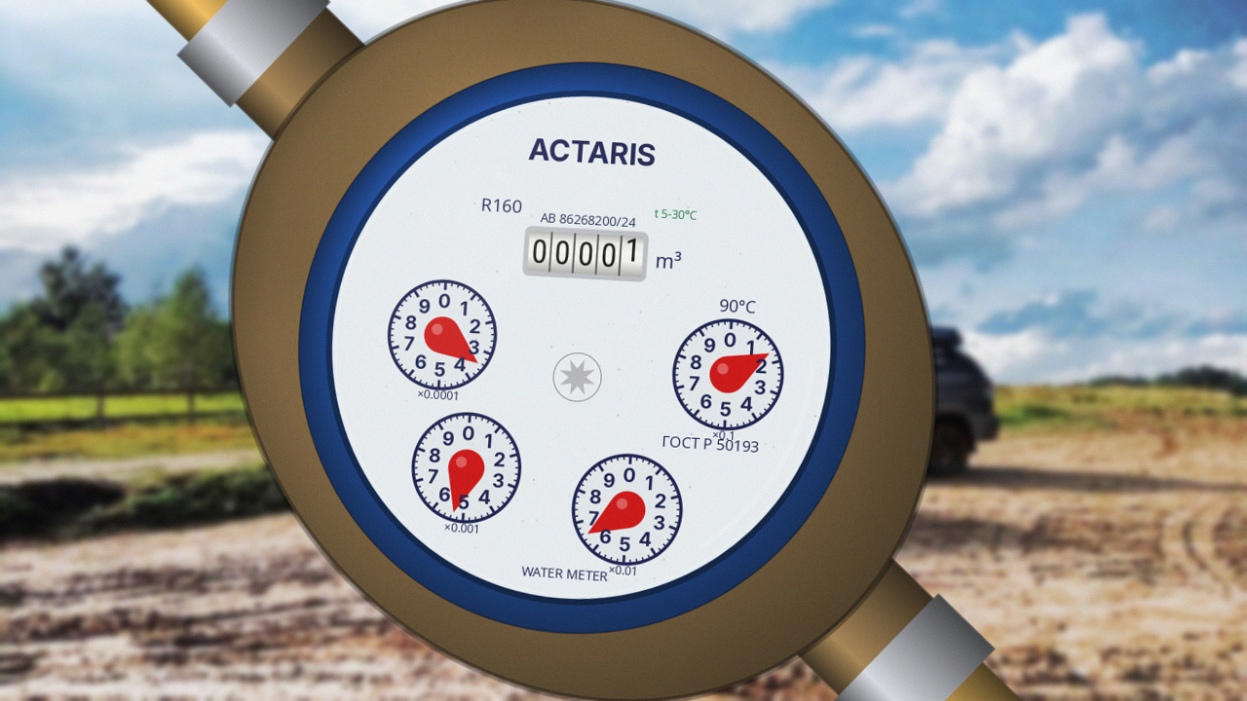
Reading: m³ 1.1653
